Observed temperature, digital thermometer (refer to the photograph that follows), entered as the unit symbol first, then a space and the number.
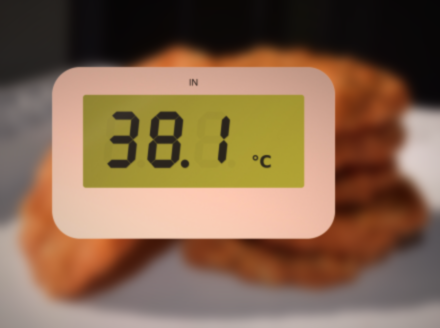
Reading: °C 38.1
